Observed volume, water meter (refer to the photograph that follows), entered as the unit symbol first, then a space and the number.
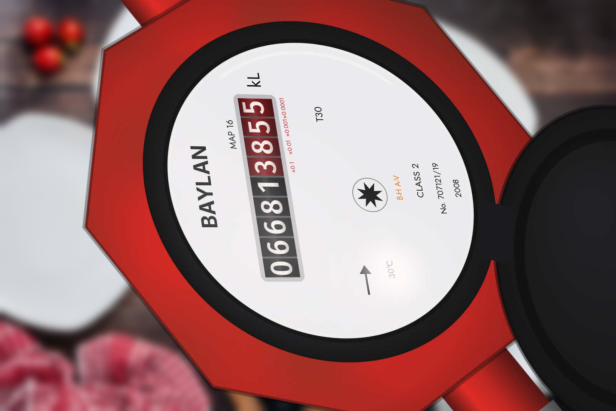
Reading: kL 6681.3855
